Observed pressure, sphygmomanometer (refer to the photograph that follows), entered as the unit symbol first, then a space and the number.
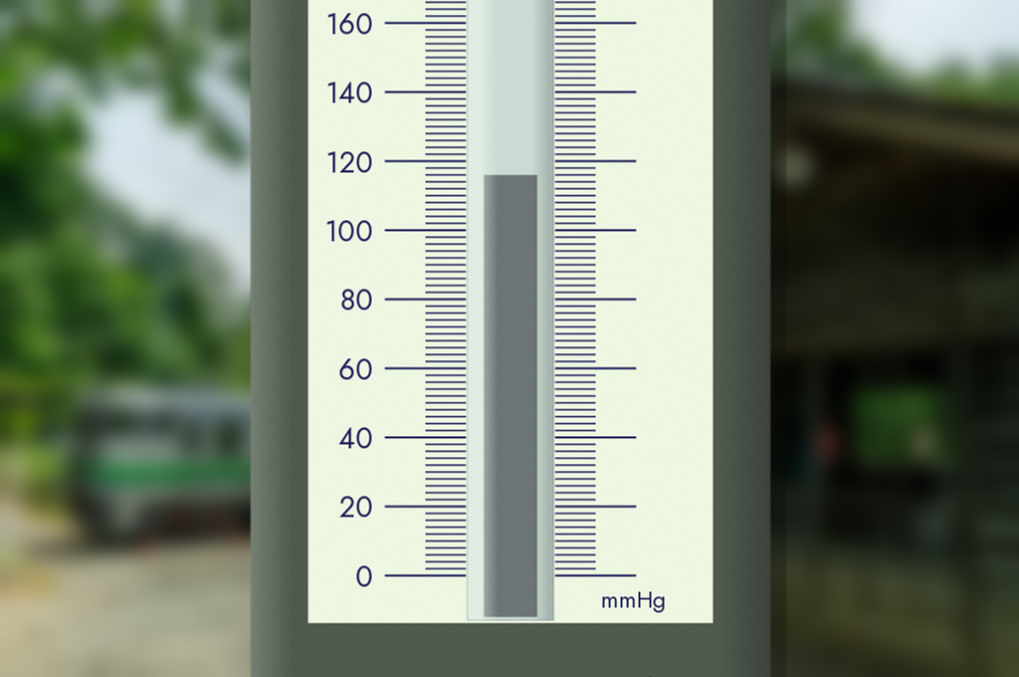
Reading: mmHg 116
